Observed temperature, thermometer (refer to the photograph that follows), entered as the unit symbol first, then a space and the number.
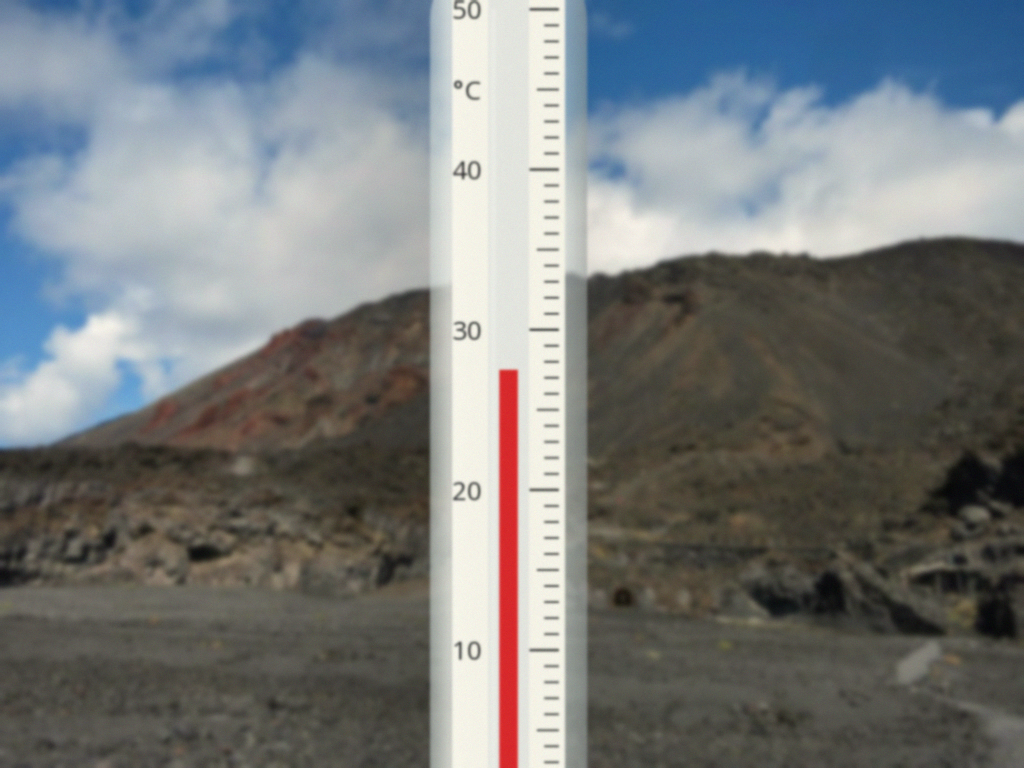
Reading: °C 27.5
